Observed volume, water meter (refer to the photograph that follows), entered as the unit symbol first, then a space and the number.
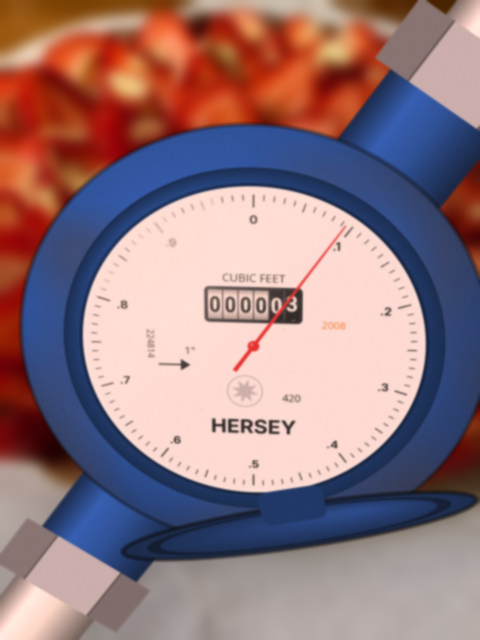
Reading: ft³ 3.09
